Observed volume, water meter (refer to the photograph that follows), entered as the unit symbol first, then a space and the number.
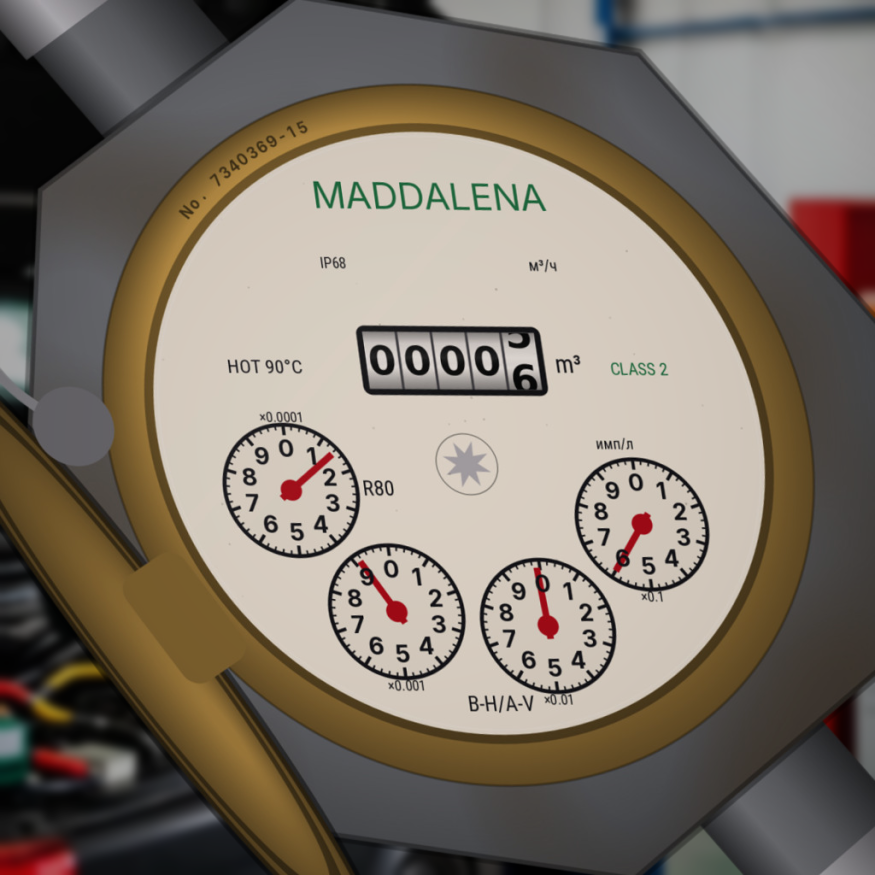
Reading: m³ 5.5991
